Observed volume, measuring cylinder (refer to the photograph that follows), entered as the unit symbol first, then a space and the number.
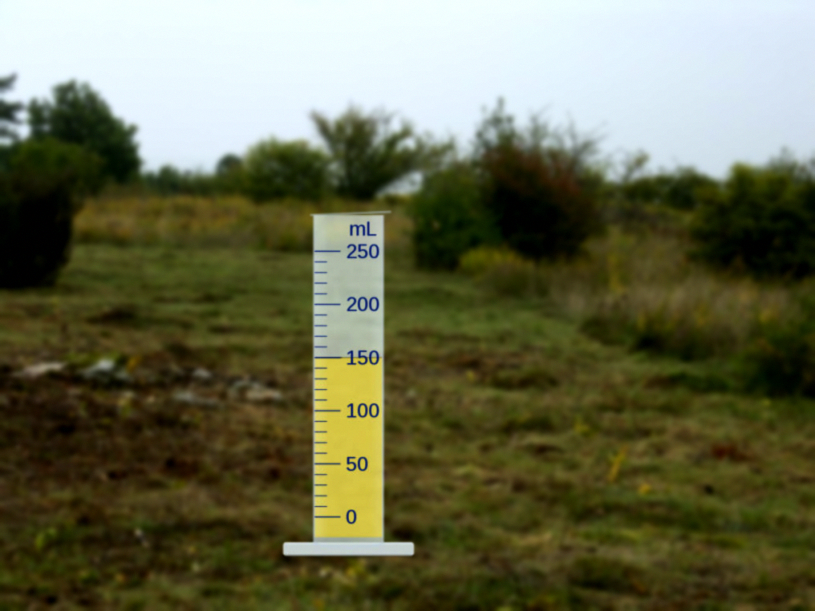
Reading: mL 150
